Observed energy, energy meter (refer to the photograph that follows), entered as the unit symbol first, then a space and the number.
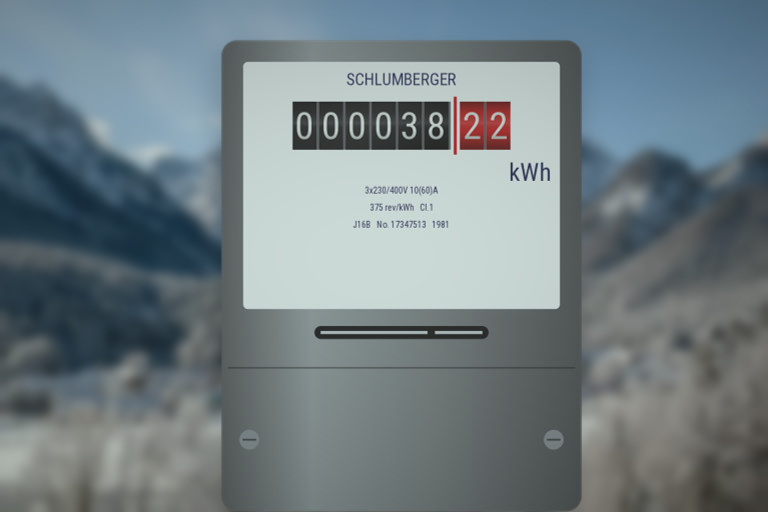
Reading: kWh 38.22
